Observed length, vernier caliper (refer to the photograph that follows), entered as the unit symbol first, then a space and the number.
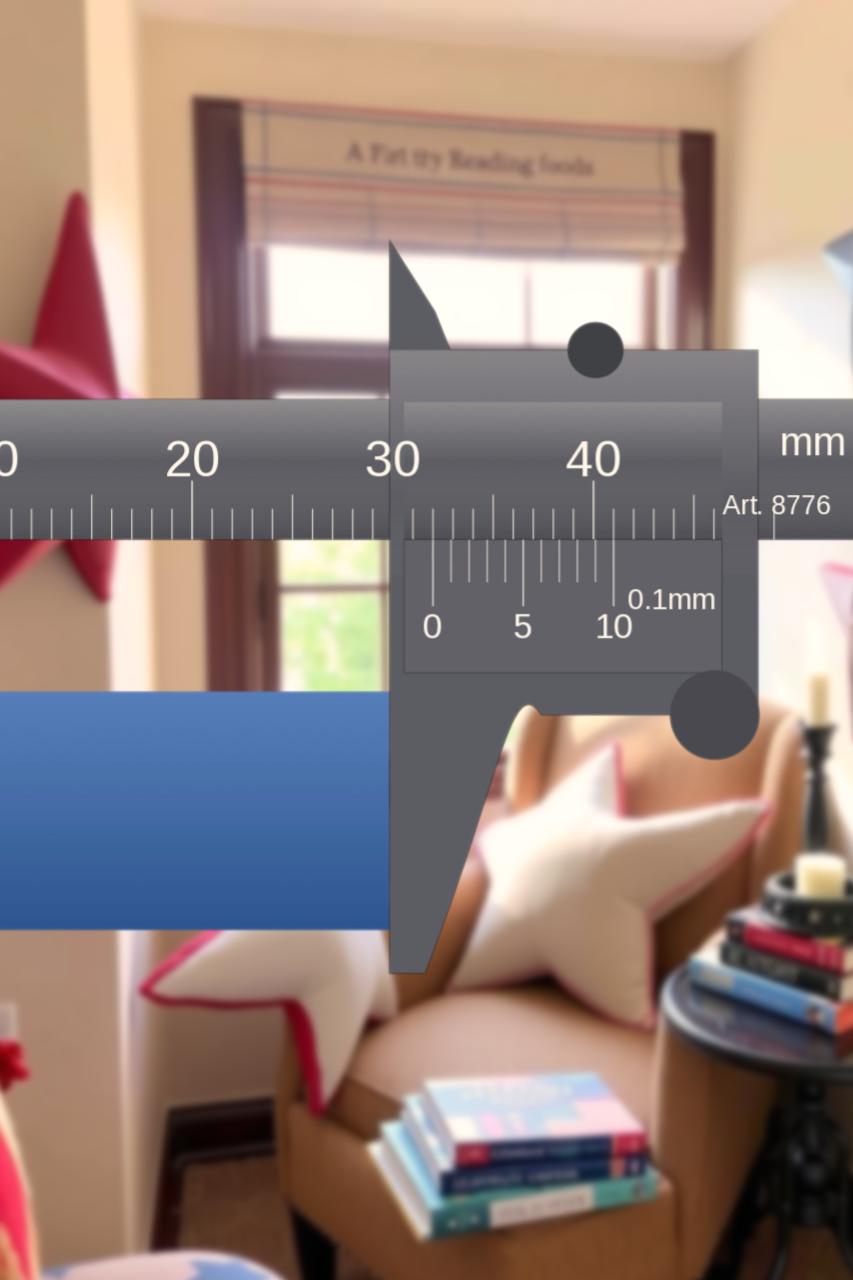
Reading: mm 32.0
